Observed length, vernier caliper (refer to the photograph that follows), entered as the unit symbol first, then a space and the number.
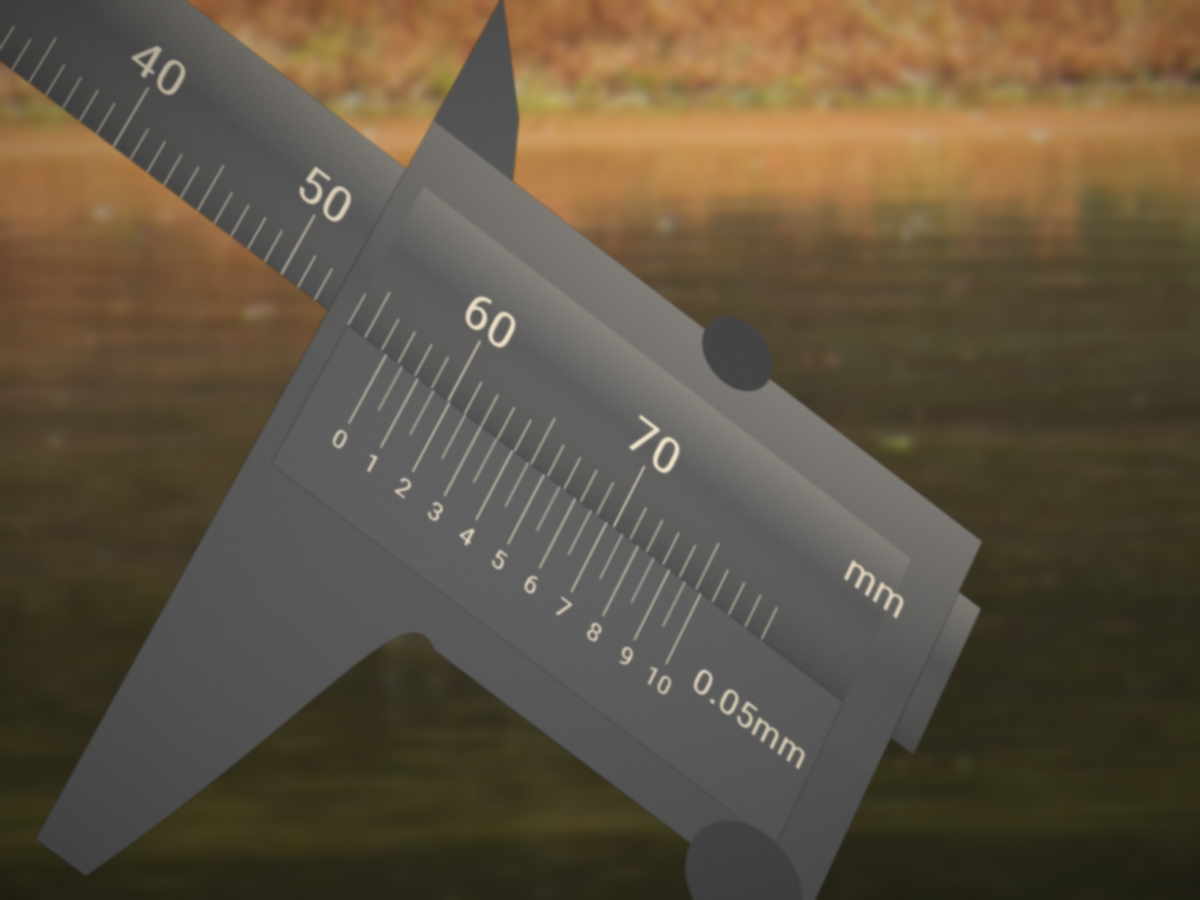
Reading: mm 56.3
